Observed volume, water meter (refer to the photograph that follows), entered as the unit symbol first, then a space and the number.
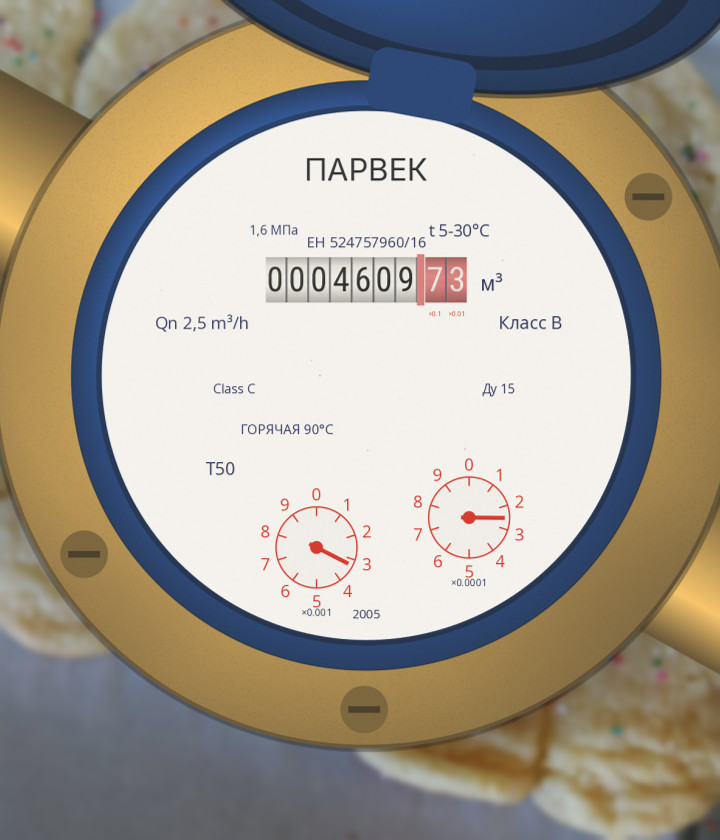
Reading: m³ 4609.7332
